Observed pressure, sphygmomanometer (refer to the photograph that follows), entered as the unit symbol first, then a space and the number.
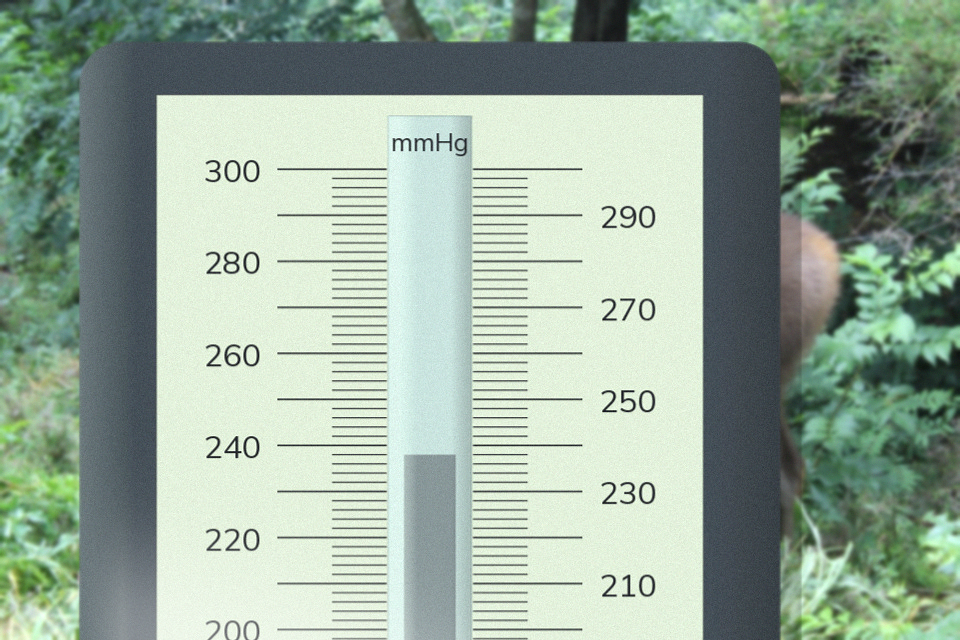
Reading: mmHg 238
